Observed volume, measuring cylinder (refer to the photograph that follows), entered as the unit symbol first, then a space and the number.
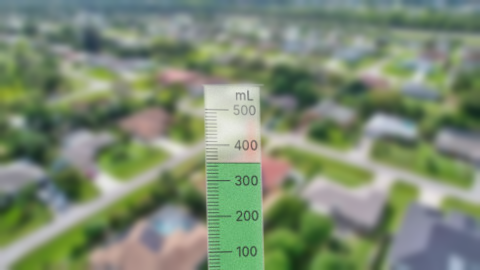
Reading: mL 350
